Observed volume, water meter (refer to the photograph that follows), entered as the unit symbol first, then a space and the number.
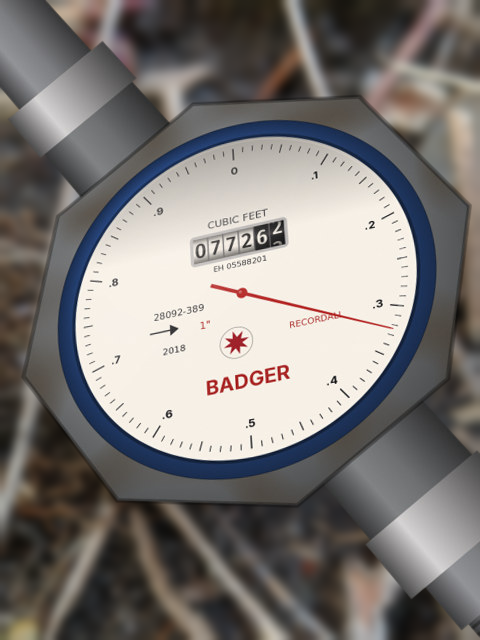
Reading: ft³ 77262.32
